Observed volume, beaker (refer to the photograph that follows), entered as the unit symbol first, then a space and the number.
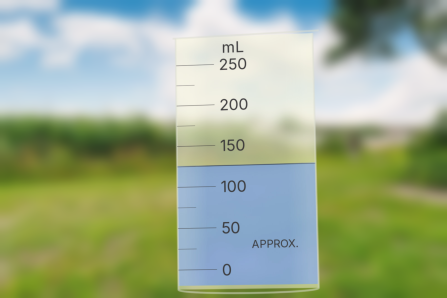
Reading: mL 125
